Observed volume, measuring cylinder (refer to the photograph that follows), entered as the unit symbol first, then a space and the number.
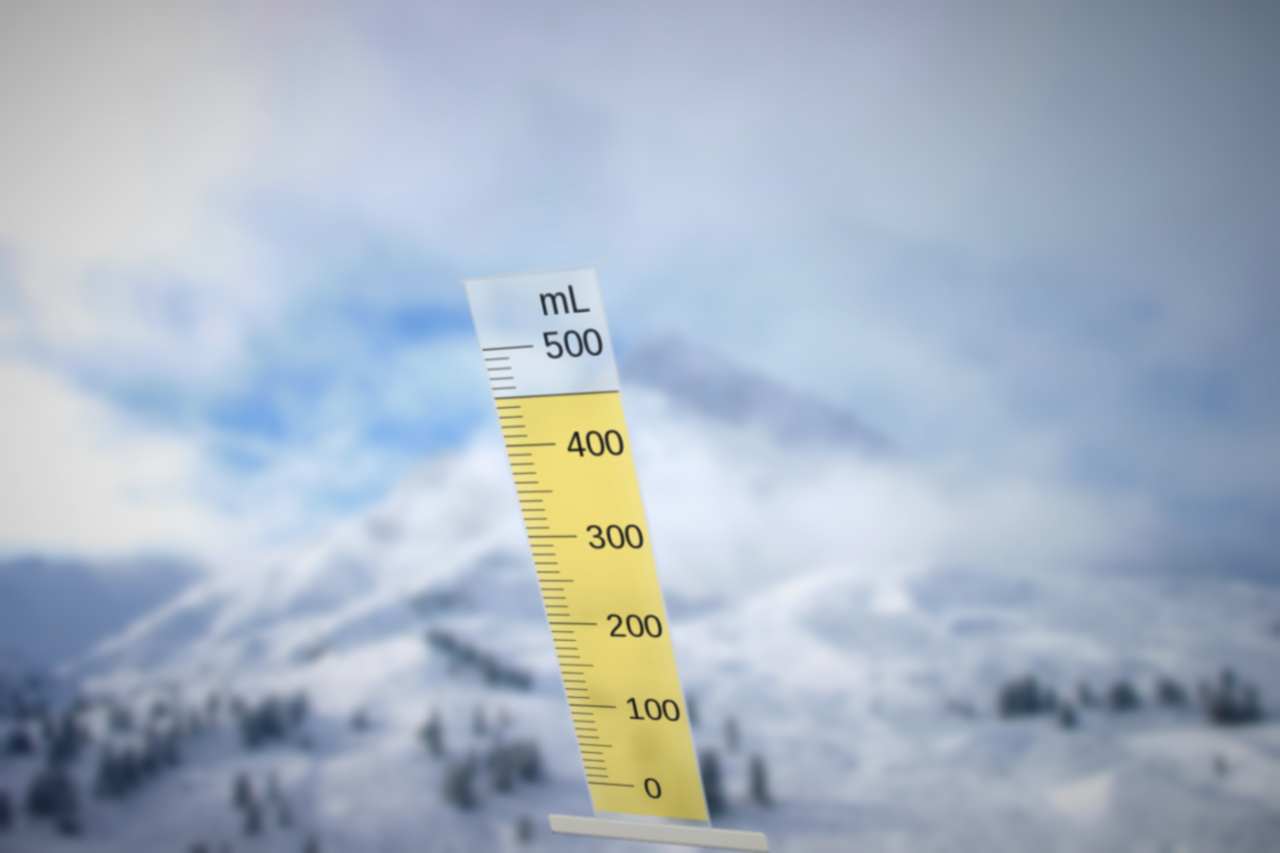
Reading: mL 450
